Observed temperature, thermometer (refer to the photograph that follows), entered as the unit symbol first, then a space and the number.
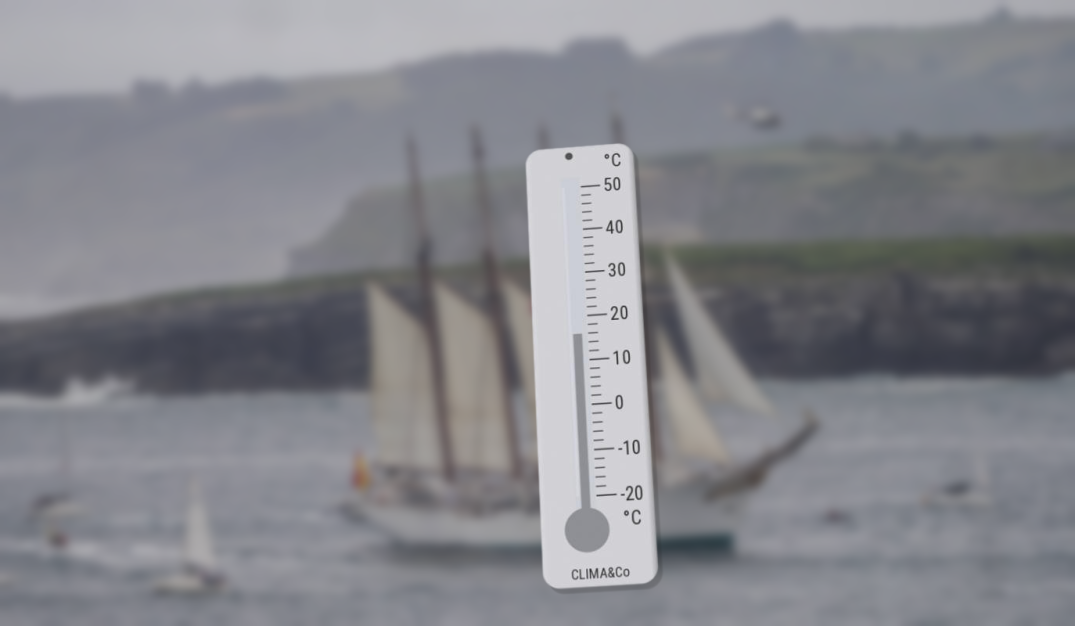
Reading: °C 16
